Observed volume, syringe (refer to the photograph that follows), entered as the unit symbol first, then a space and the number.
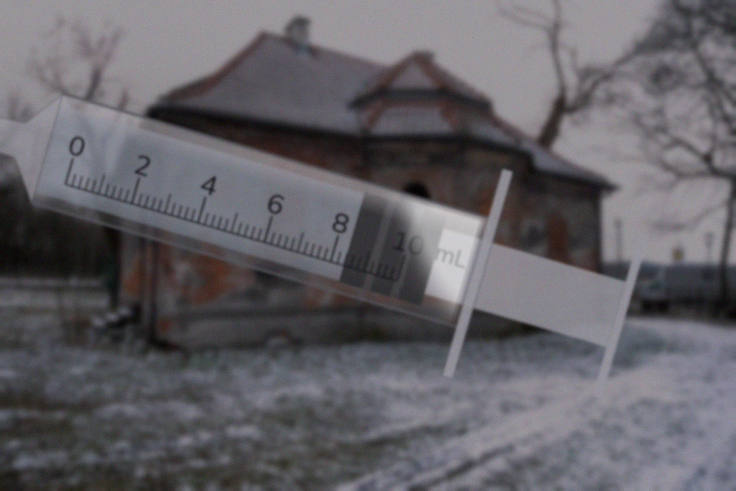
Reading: mL 8.4
